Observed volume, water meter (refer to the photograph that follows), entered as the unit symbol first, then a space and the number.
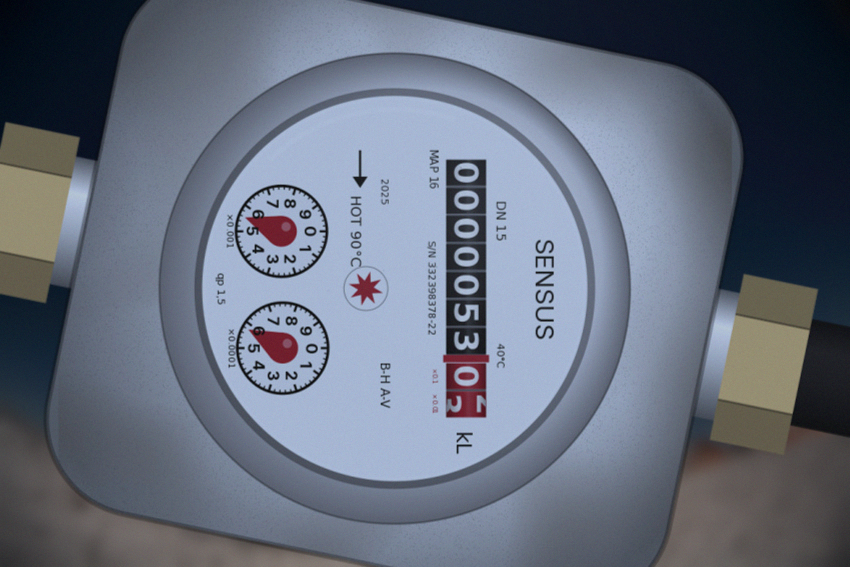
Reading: kL 53.0255
